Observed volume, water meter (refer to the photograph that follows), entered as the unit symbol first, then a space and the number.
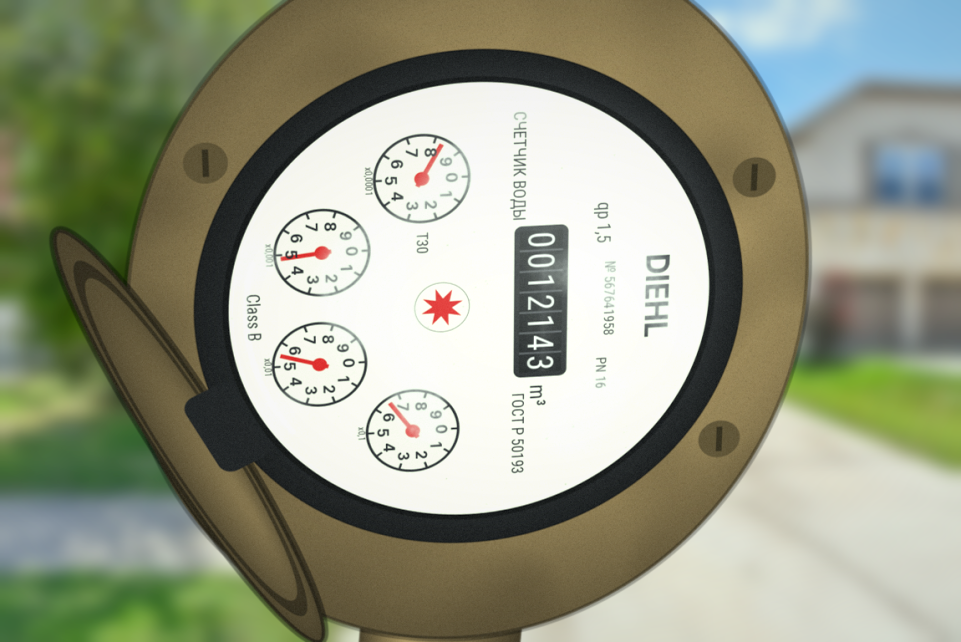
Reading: m³ 12143.6548
